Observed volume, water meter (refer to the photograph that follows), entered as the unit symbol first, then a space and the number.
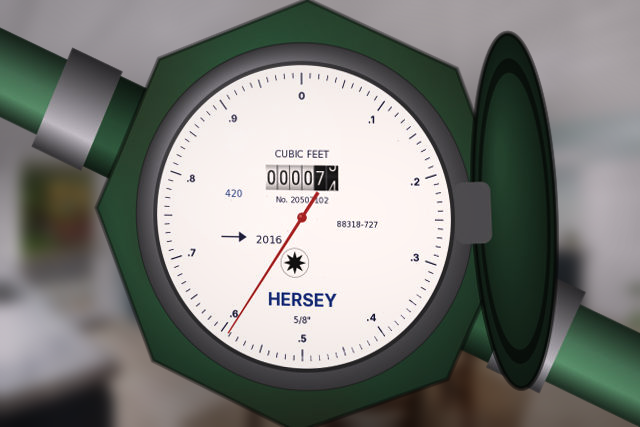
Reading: ft³ 73.59
